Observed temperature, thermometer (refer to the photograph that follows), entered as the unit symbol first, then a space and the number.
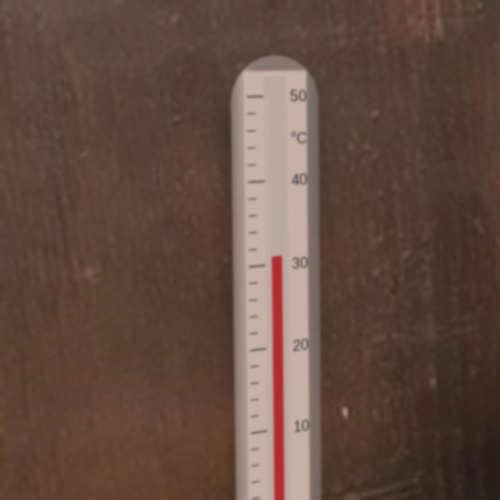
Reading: °C 31
